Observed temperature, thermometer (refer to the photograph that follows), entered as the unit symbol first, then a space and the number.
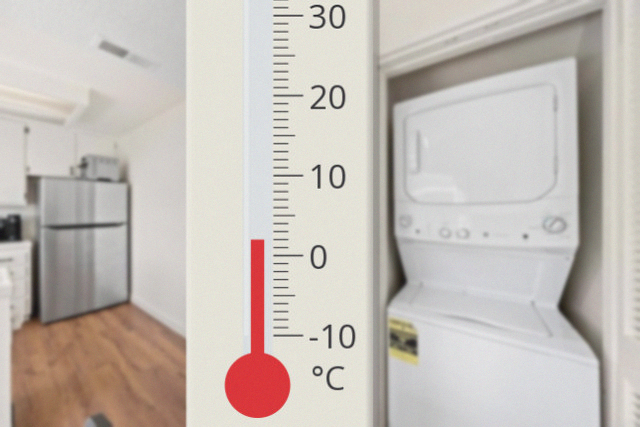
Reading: °C 2
